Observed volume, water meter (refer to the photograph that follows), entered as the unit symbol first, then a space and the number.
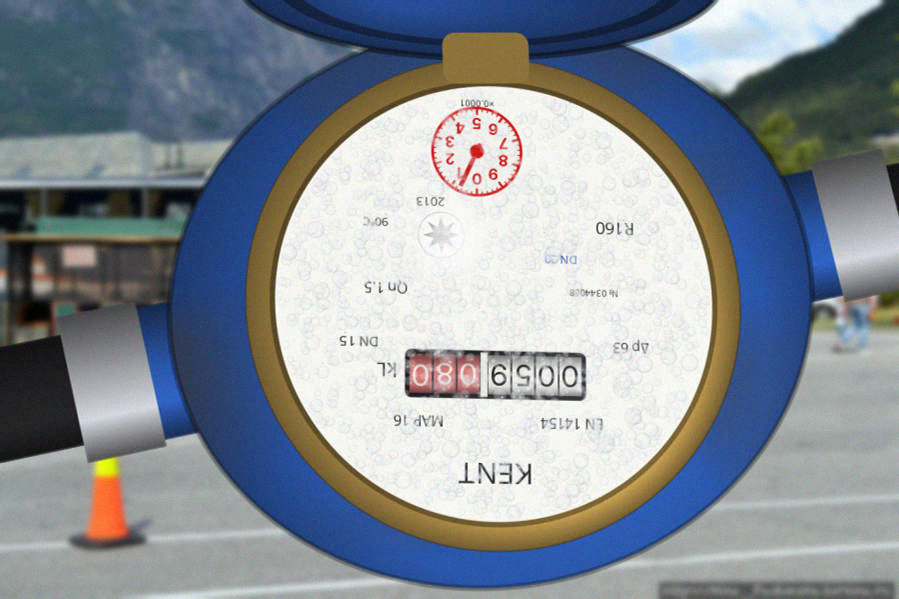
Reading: kL 59.0800
